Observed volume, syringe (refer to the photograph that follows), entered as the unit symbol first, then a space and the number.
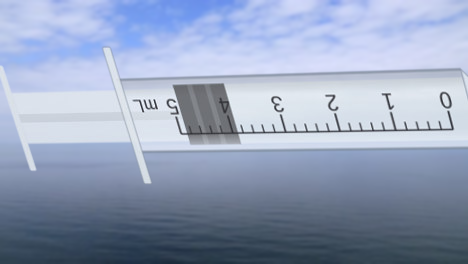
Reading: mL 3.9
